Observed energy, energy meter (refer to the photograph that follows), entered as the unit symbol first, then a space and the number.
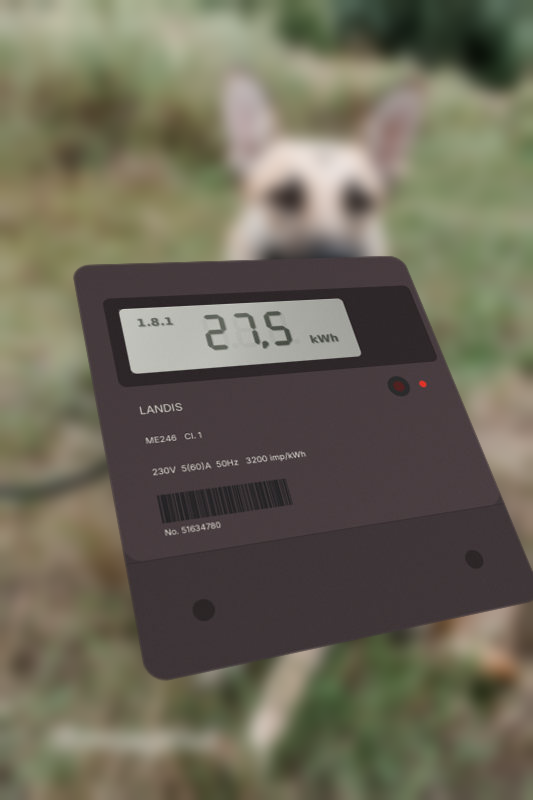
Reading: kWh 27.5
